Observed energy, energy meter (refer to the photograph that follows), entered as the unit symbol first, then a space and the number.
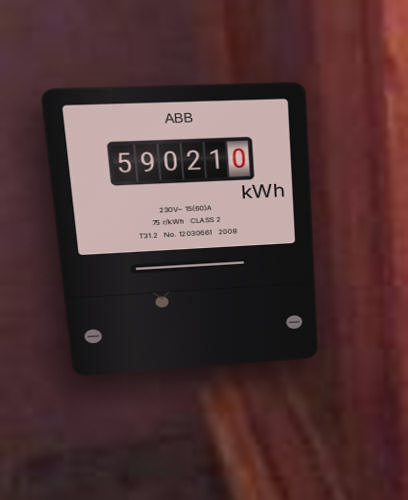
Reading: kWh 59021.0
